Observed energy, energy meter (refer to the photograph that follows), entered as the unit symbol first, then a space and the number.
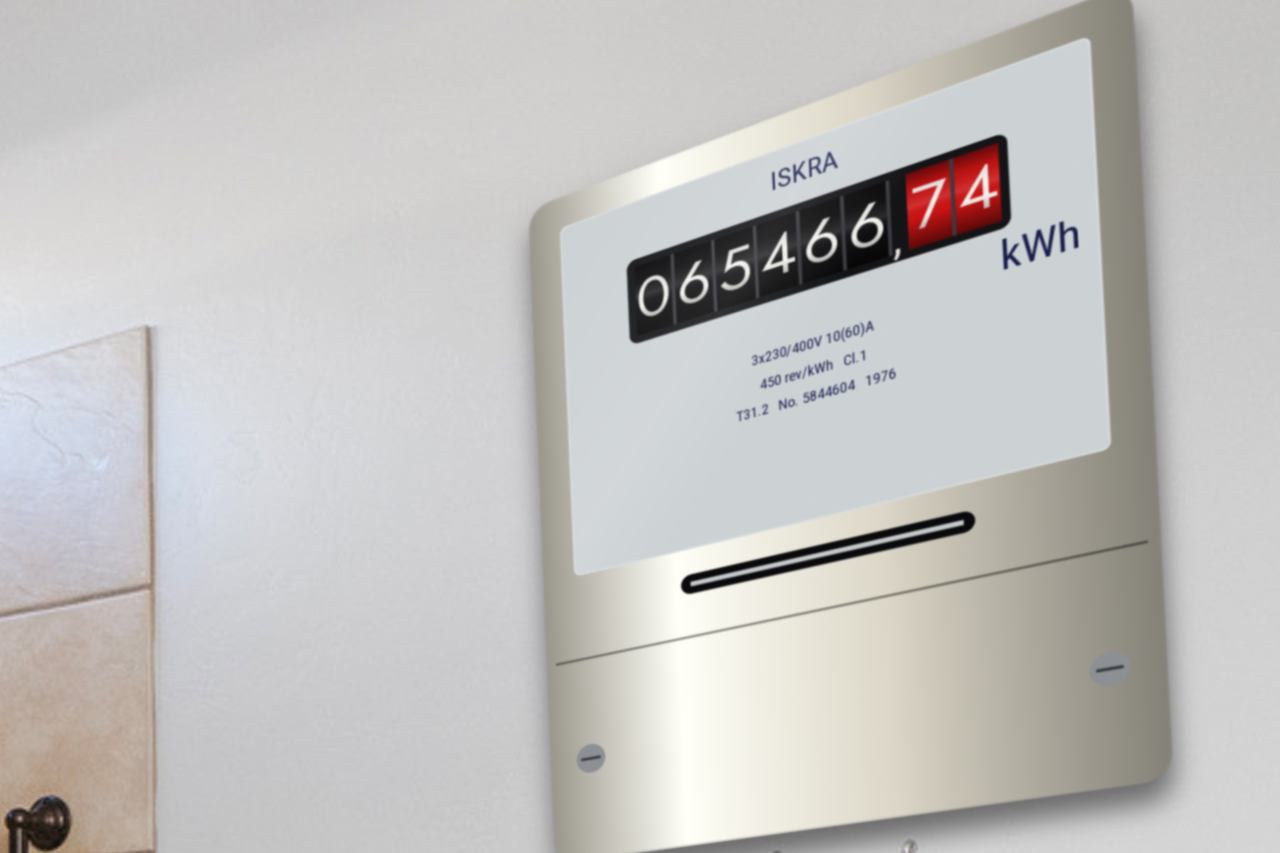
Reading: kWh 65466.74
